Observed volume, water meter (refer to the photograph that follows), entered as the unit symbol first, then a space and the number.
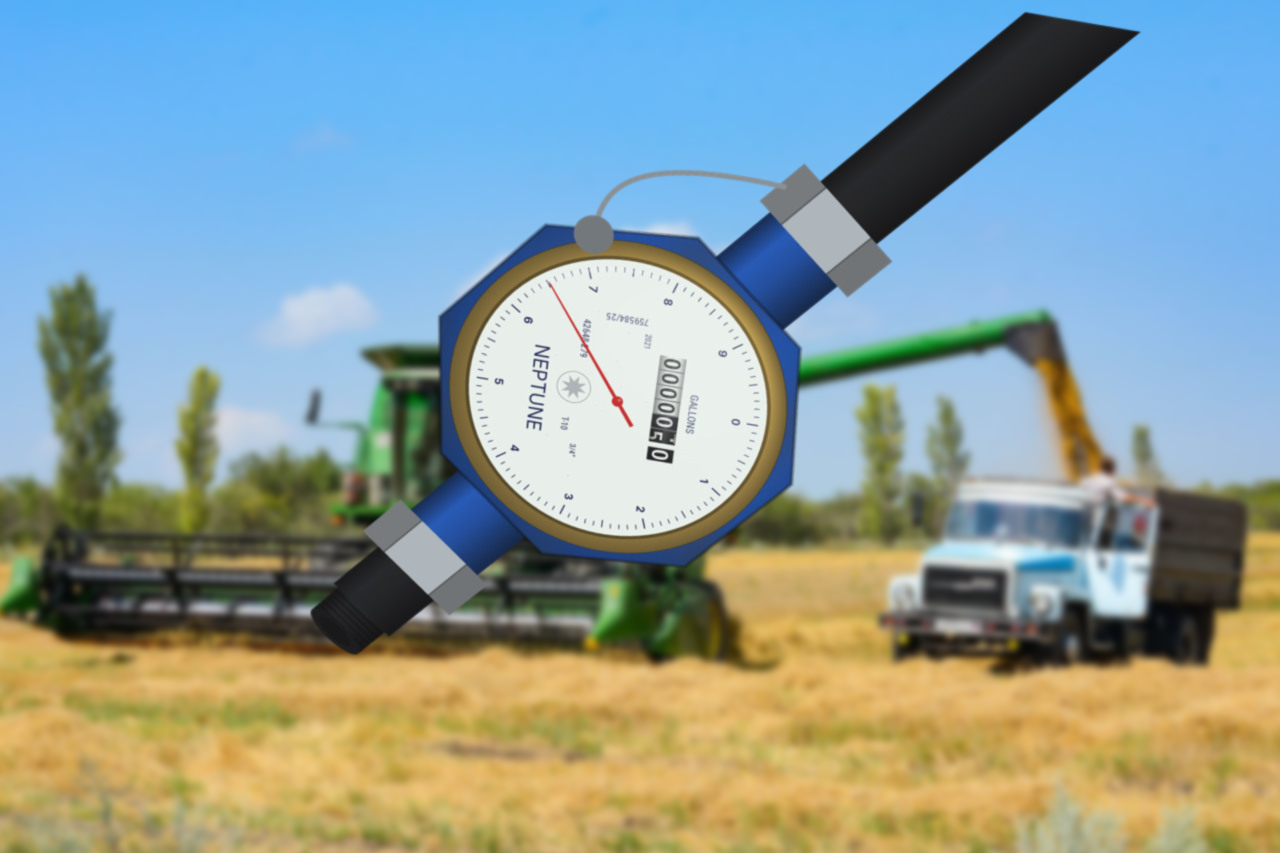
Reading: gal 46.5
